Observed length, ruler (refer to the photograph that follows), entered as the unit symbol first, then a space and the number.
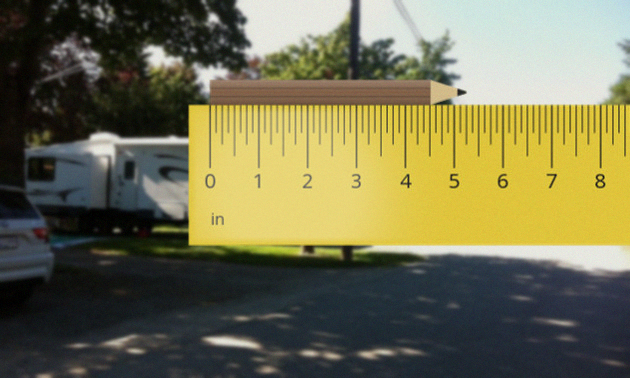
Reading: in 5.25
